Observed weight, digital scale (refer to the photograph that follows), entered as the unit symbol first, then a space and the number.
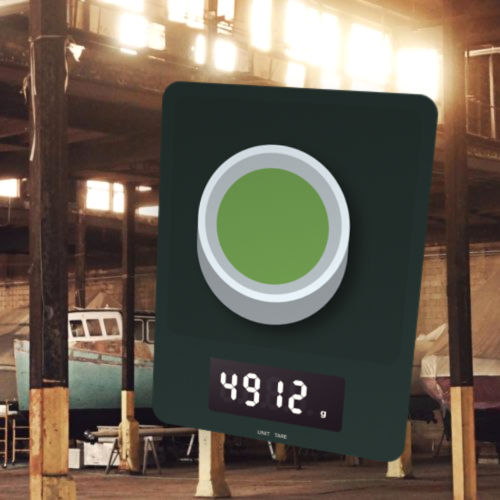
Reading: g 4912
